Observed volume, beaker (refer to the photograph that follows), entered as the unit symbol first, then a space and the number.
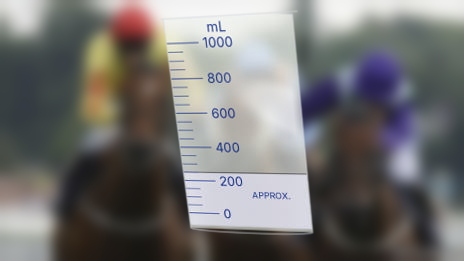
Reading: mL 250
